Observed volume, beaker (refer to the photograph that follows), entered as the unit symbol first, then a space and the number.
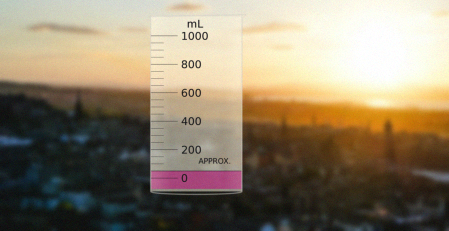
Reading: mL 50
